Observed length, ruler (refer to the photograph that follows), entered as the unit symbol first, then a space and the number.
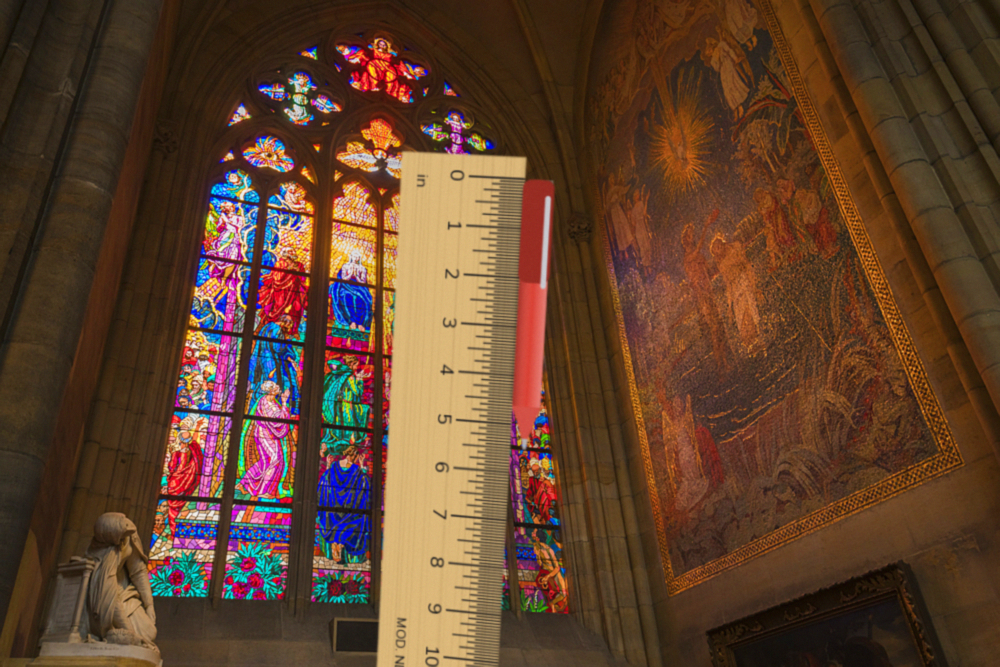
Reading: in 5.5
